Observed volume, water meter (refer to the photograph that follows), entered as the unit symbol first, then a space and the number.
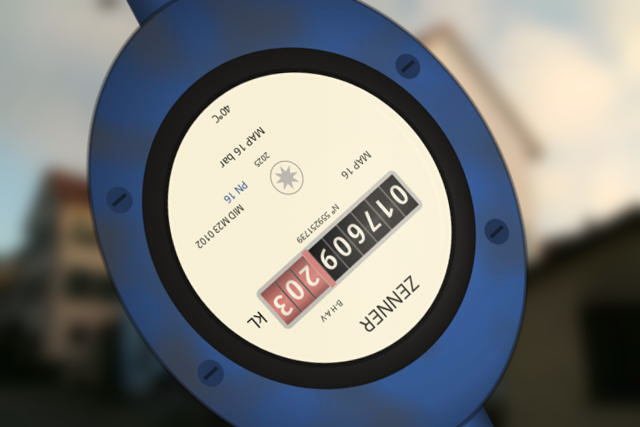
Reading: kL 17609.203
